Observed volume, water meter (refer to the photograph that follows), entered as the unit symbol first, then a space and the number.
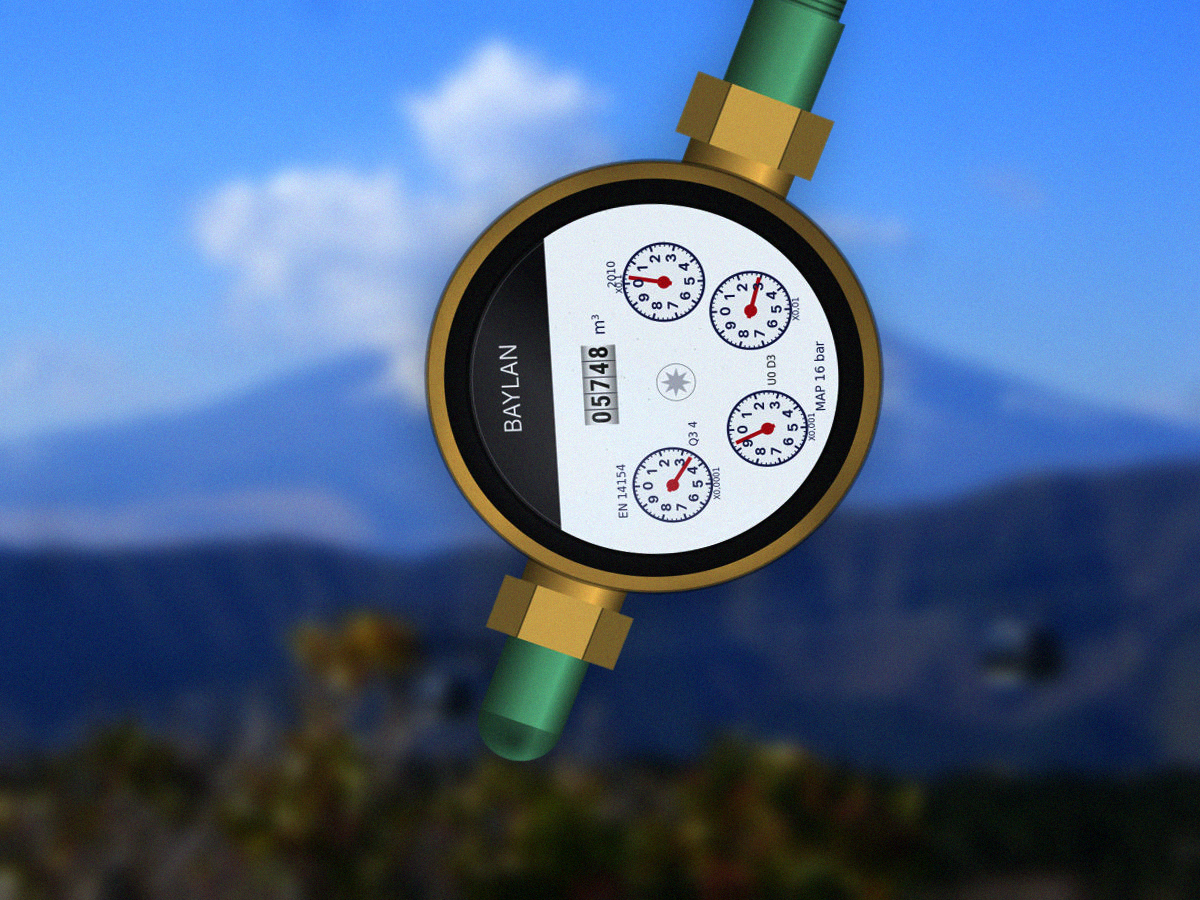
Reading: m³ 5748.0293
